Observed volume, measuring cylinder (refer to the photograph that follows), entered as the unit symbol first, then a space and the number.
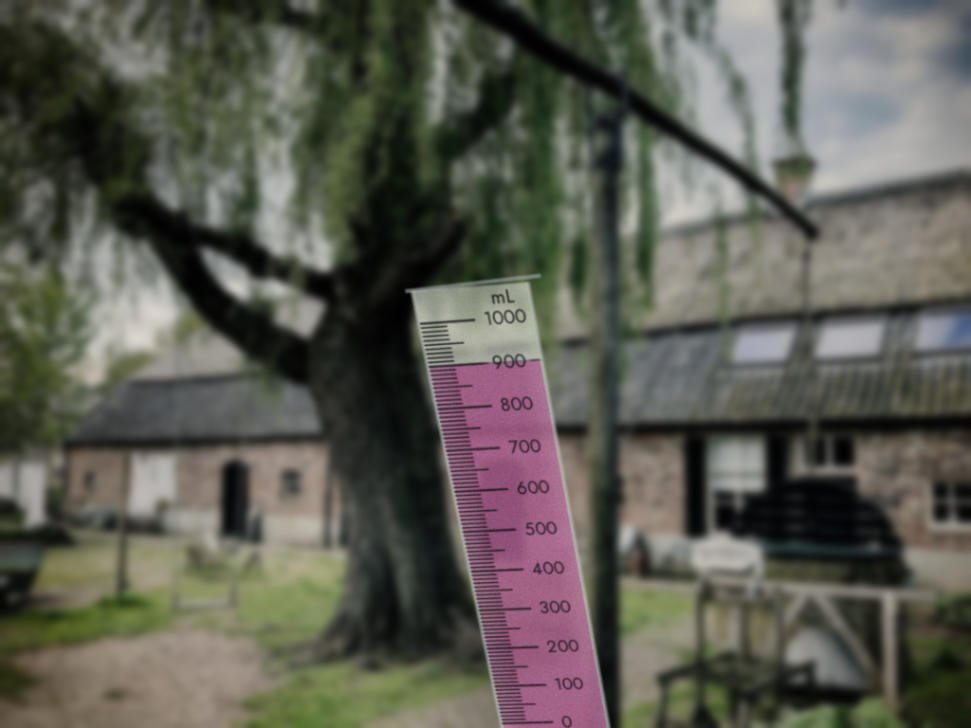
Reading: mL 900
